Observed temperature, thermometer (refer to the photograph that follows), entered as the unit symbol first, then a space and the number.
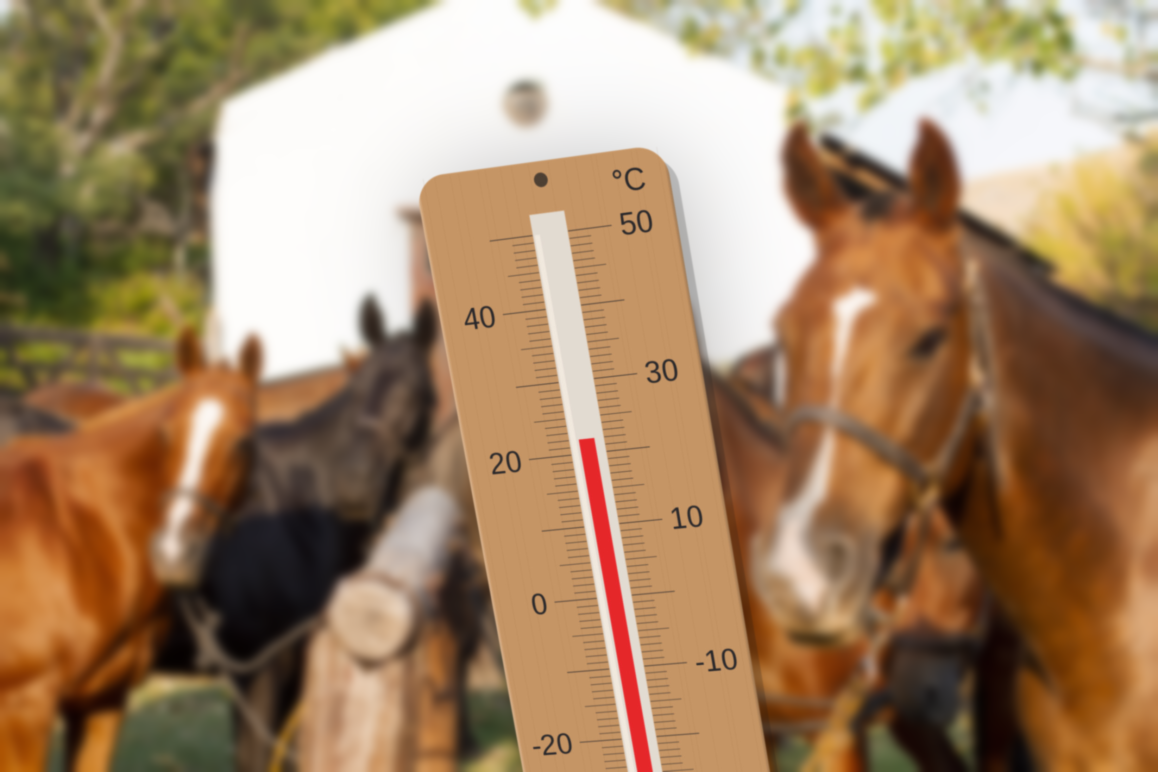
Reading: °C 22
